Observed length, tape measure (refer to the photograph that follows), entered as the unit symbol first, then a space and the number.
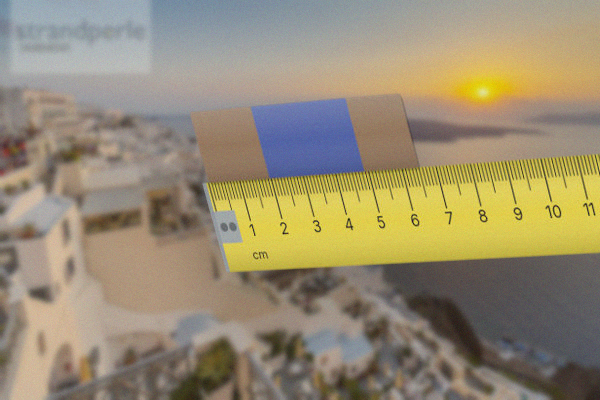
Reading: cm 6.5
